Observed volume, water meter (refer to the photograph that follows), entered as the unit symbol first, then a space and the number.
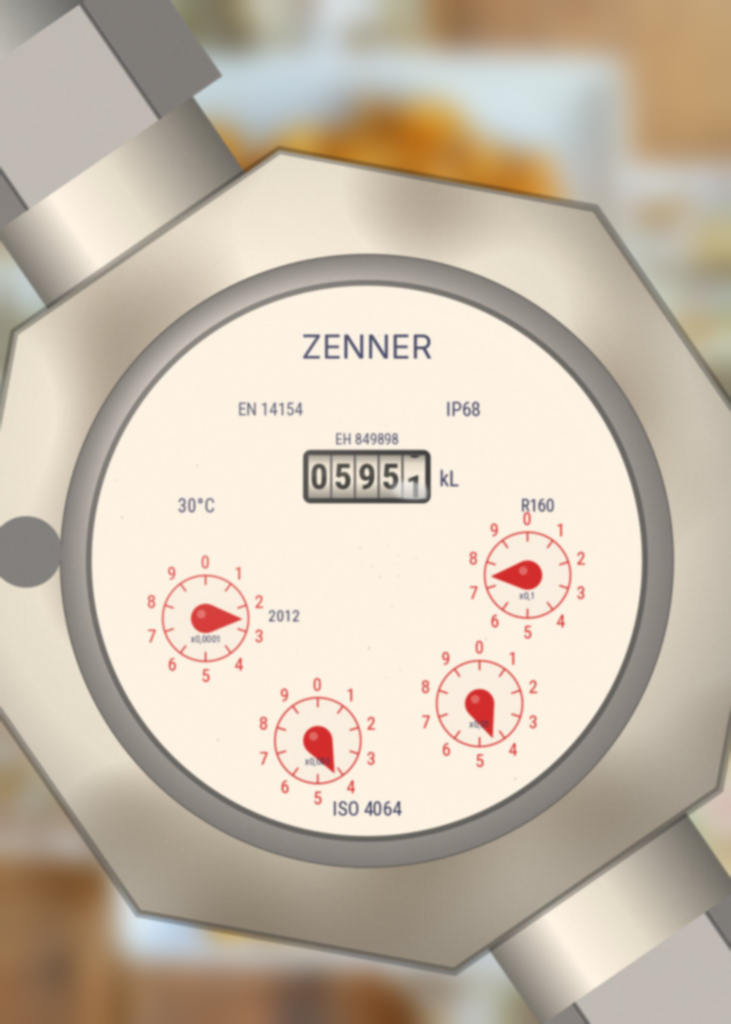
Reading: kL 5950.7442
